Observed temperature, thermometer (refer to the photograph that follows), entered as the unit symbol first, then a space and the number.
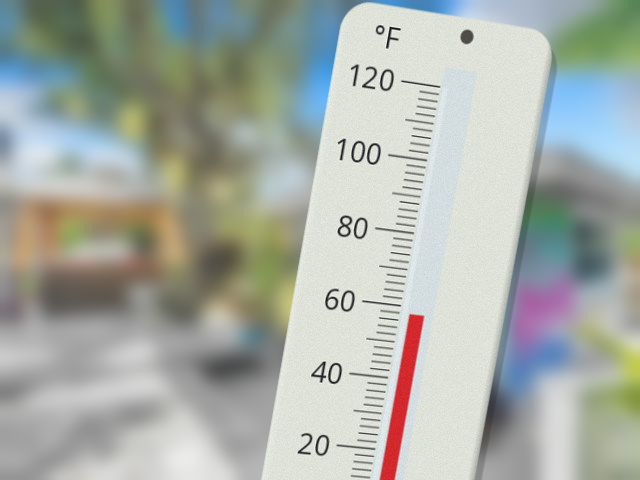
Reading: °F 58
